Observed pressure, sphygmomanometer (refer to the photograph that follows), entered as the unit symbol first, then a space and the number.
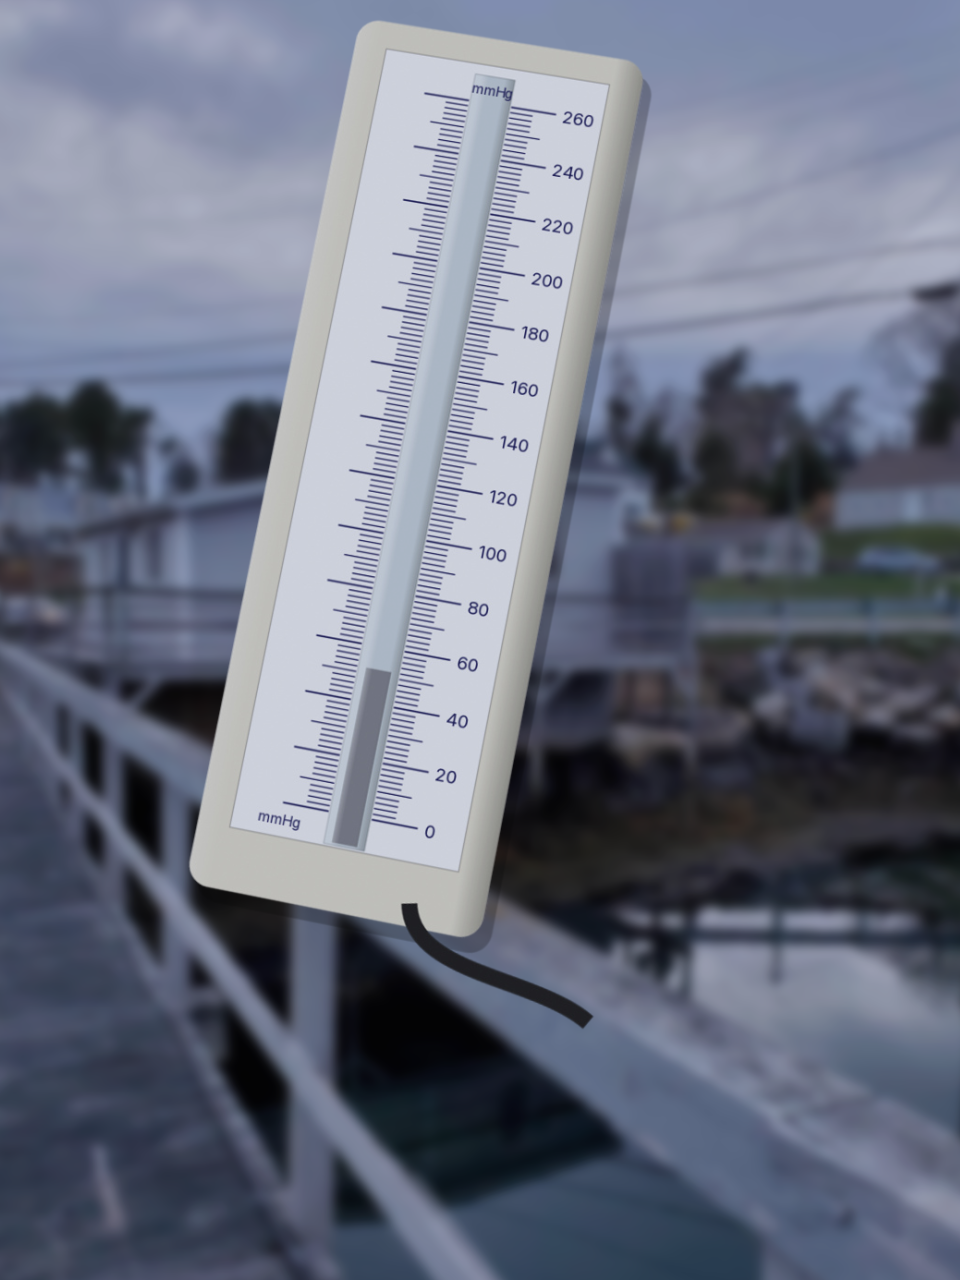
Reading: mmHg 52
